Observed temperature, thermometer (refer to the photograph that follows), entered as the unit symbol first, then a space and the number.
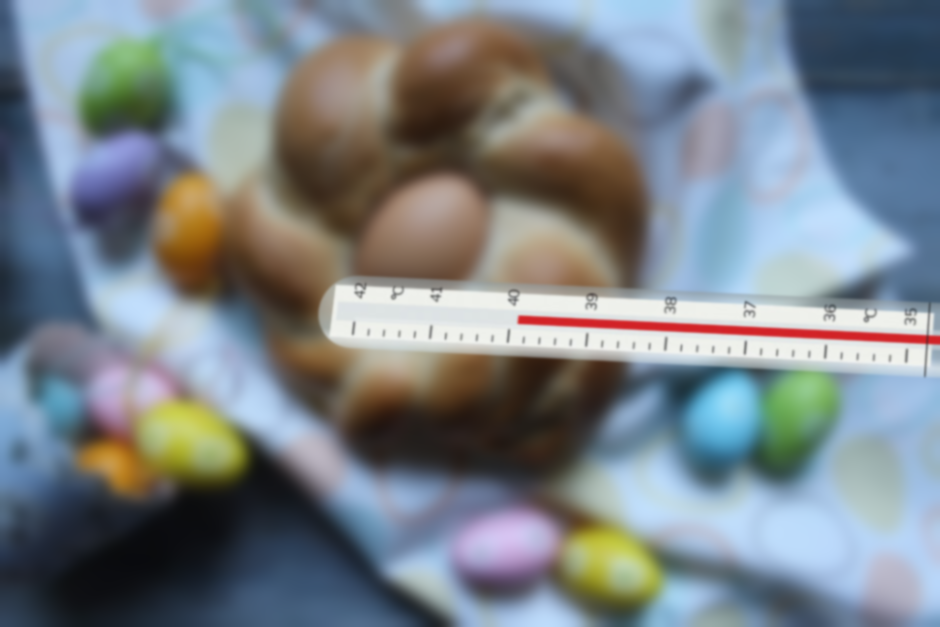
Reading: °C 39.9
